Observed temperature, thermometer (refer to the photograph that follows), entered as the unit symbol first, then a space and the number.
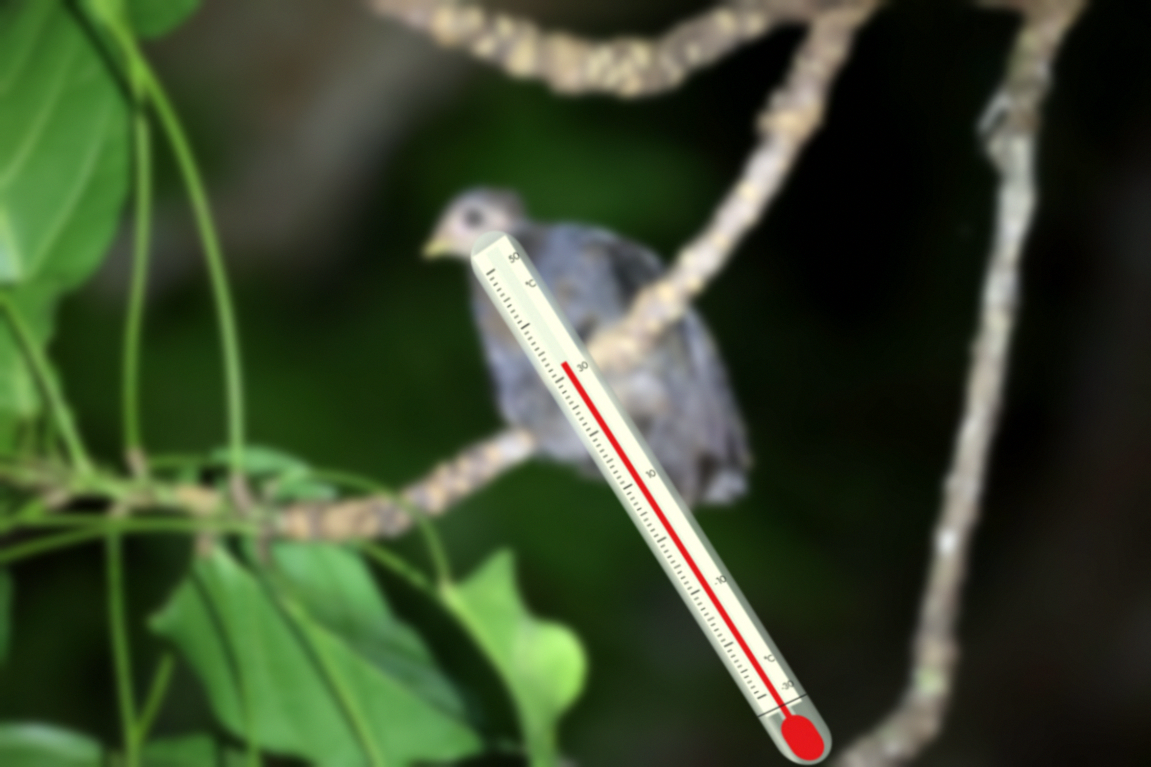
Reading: °C 32
